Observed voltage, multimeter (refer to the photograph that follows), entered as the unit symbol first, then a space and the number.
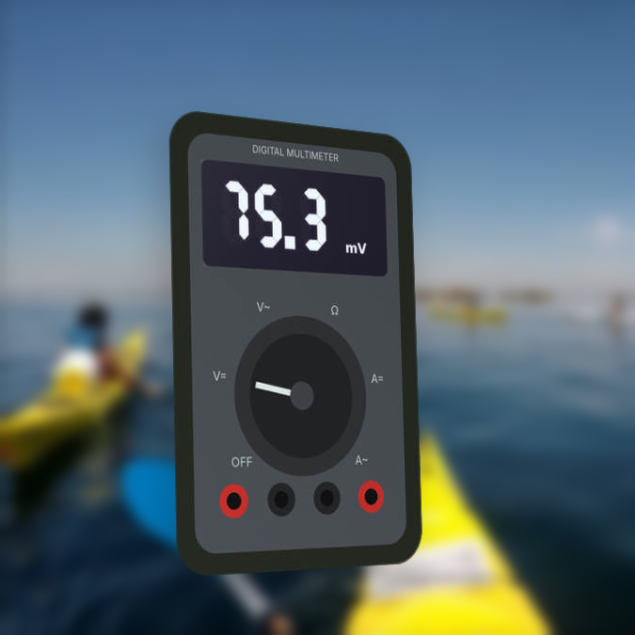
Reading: mV 75.3
